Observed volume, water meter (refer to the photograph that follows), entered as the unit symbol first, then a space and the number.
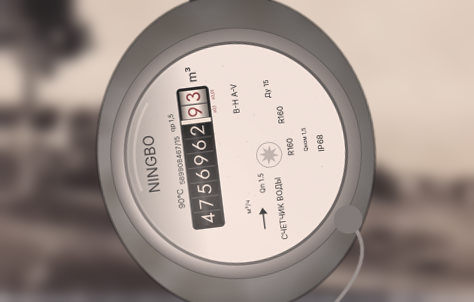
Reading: m³ 4756962.93
